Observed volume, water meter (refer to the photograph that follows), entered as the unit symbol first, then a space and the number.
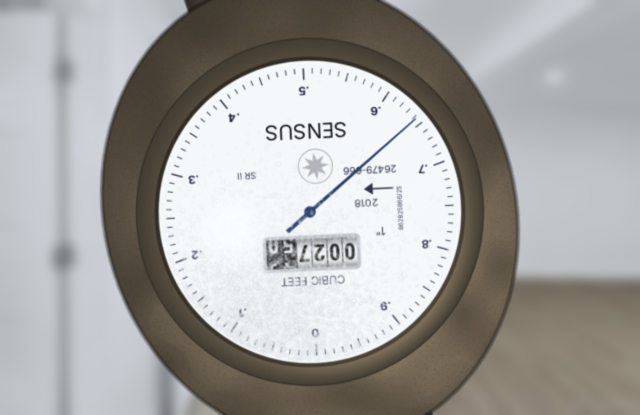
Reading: ft³ 2749.64
